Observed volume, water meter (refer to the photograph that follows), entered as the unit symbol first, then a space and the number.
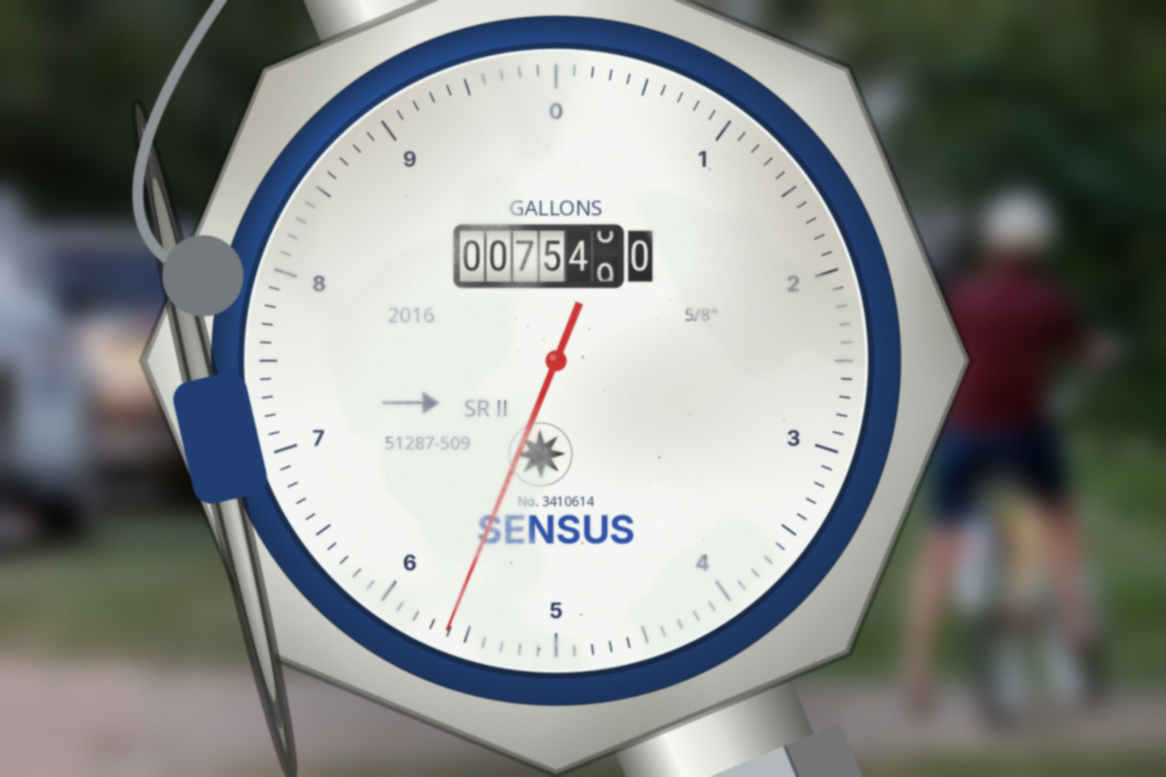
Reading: gal 75485.6
